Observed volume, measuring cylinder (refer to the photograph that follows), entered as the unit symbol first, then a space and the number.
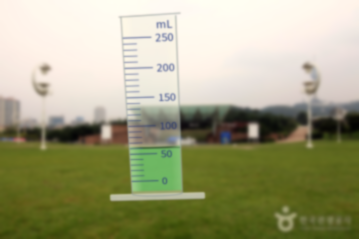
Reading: mL 60
